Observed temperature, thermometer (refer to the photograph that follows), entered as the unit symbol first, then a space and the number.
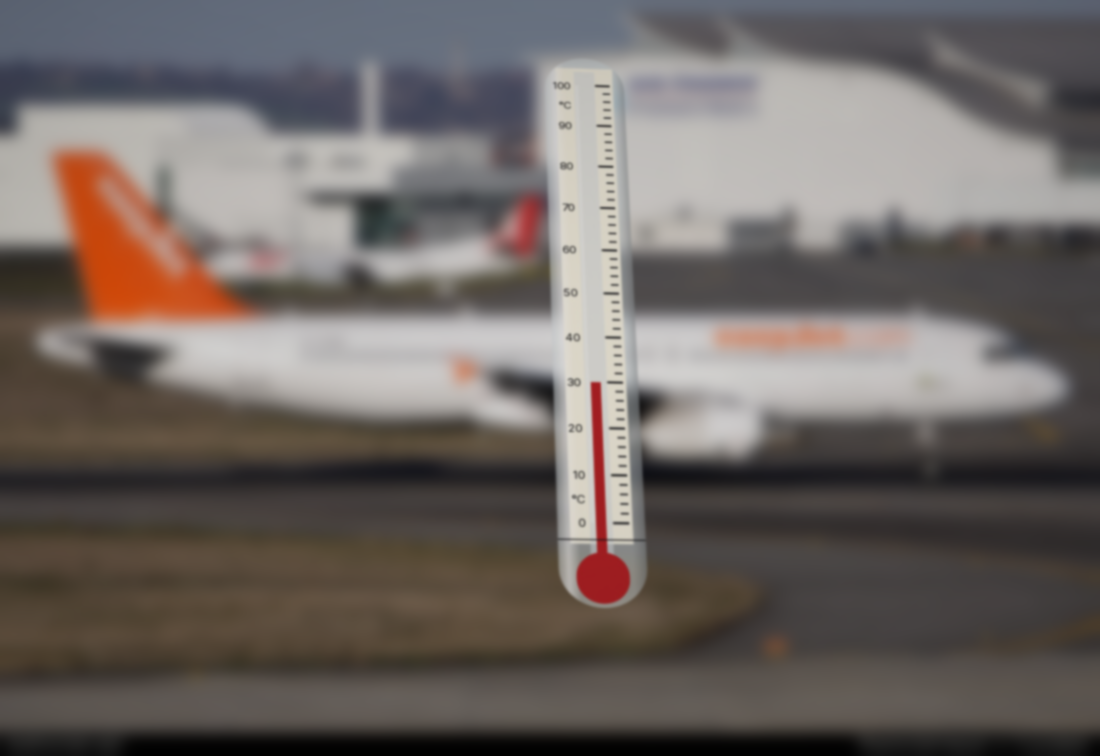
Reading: °C 30
